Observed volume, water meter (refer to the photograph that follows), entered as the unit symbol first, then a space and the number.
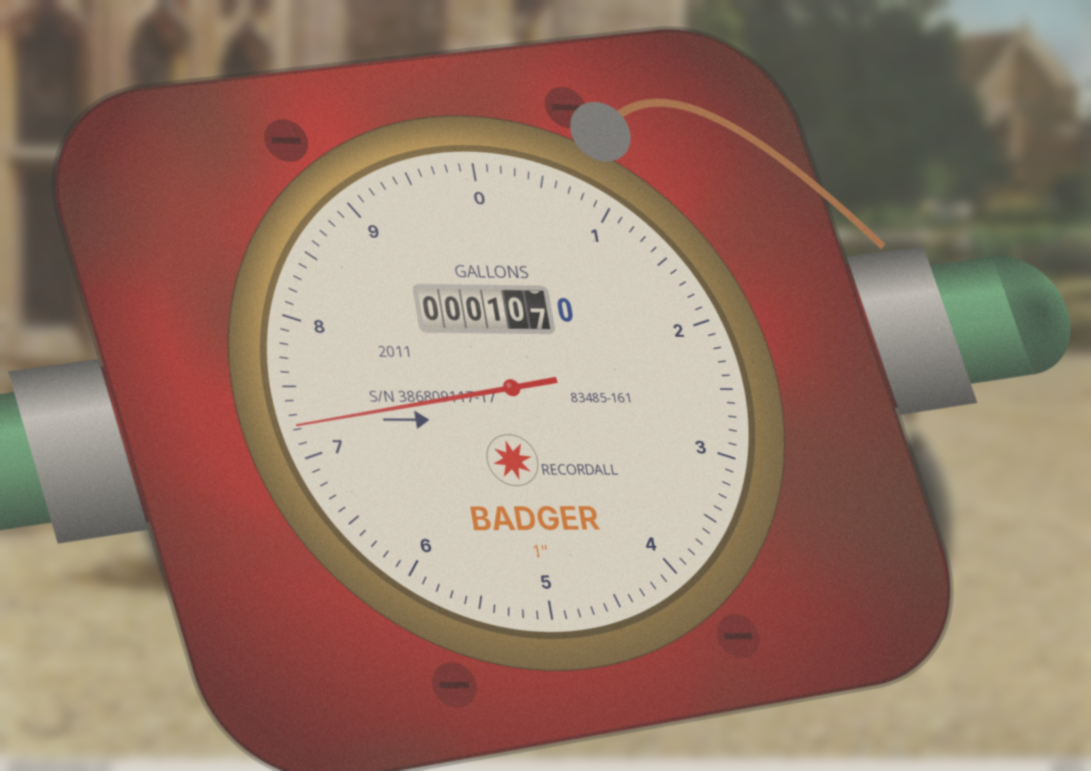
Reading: gal 1067.2
